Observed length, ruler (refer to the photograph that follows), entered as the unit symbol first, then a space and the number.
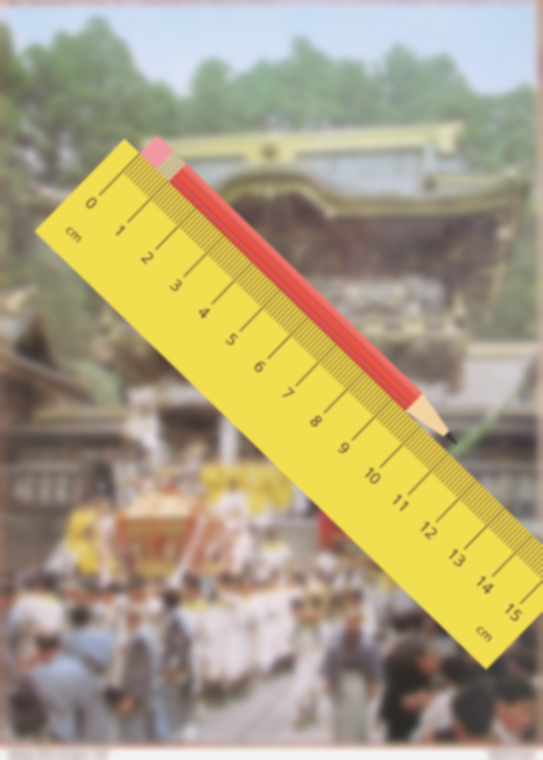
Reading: cm 11
